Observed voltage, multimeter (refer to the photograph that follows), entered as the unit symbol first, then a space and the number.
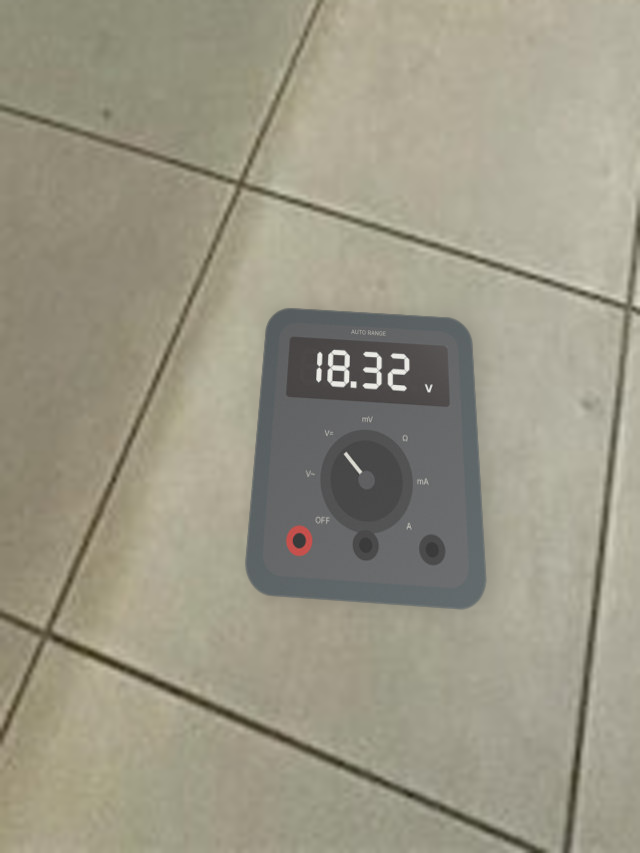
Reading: V 18.32
